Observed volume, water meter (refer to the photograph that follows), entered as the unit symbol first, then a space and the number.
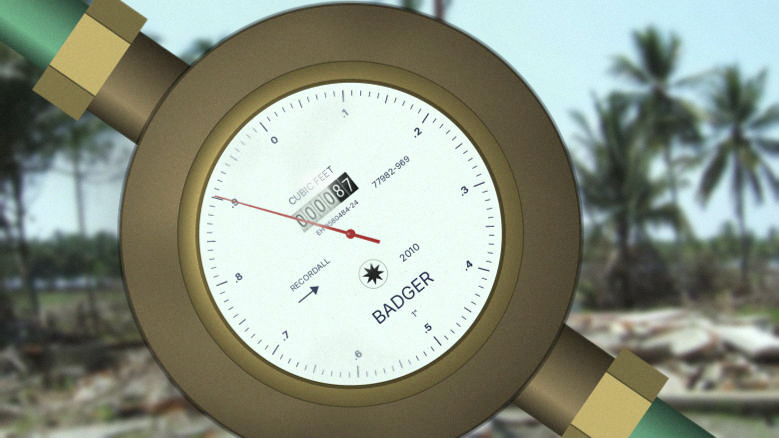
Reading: ft³ 86.90
